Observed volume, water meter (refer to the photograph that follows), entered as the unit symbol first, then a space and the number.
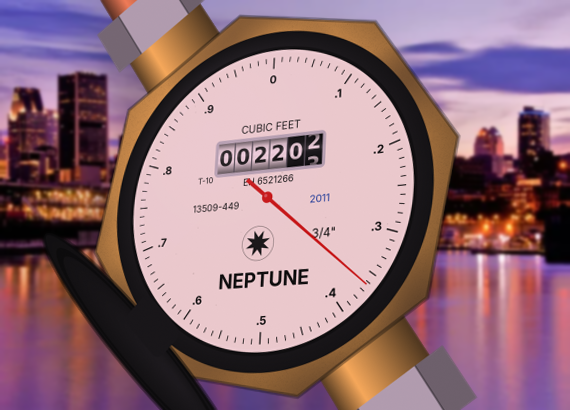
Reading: ft³ 2202.36
